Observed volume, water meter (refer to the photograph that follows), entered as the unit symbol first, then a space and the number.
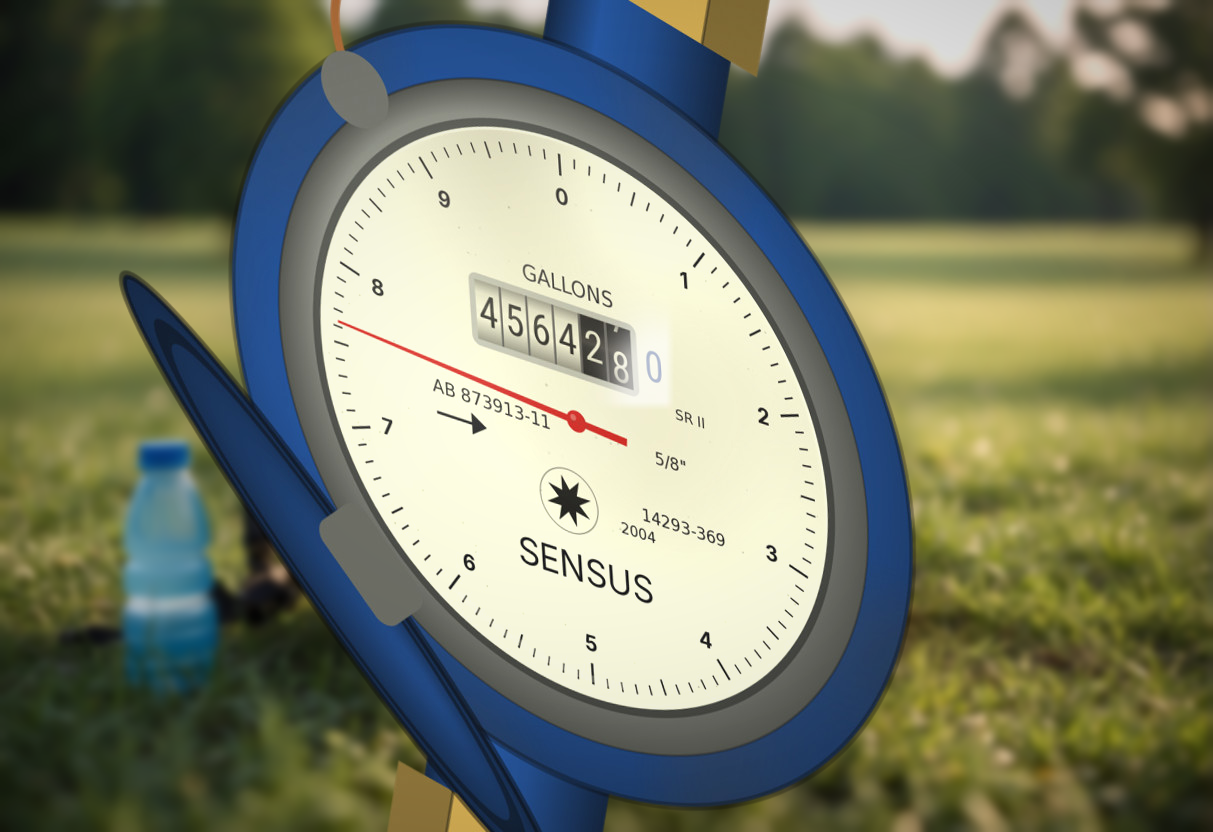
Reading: gal 4564277.6
